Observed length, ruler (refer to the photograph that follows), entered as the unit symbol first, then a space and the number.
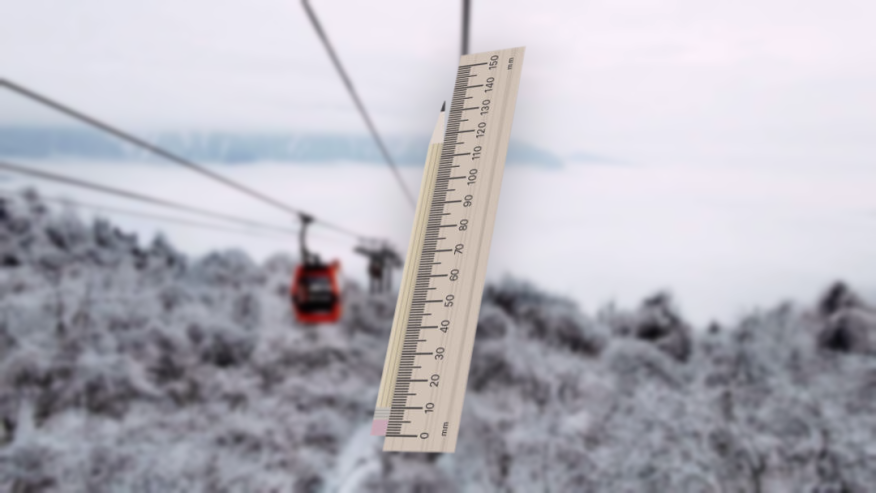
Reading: mm 135
